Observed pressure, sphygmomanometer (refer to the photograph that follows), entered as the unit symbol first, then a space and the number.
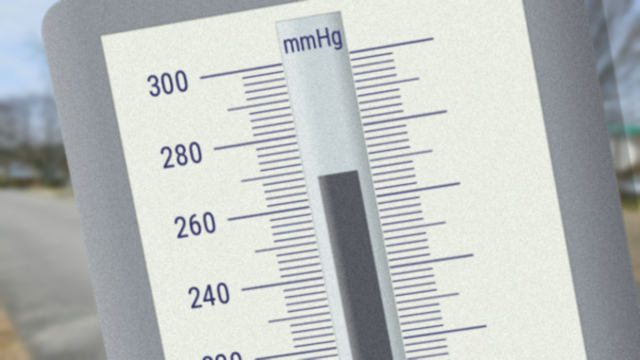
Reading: mmHg 268
